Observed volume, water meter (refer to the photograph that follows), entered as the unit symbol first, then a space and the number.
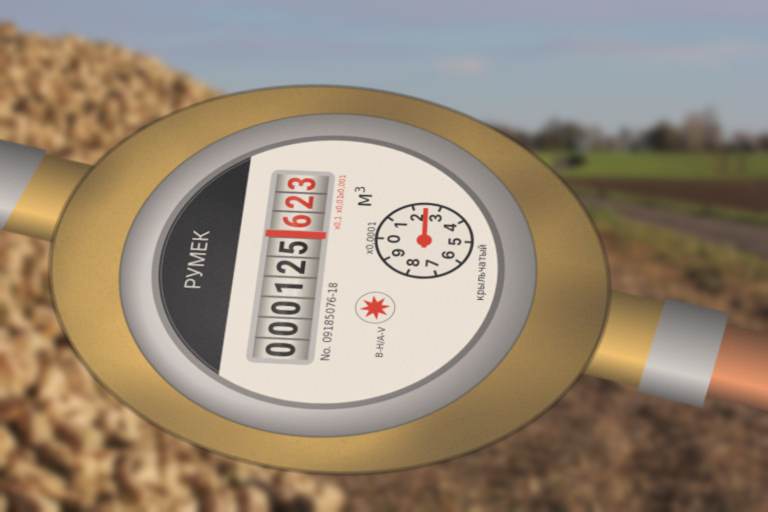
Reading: m³ 125.6232
